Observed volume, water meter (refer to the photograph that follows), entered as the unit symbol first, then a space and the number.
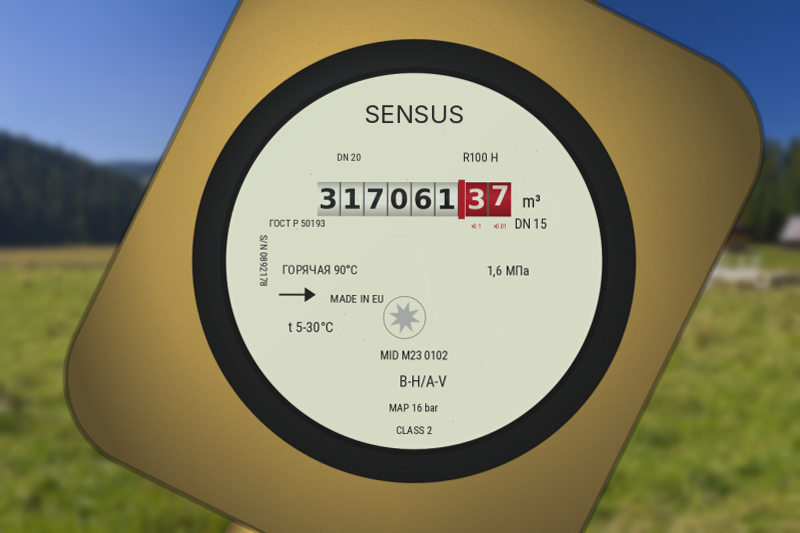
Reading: m³ 317061.37
